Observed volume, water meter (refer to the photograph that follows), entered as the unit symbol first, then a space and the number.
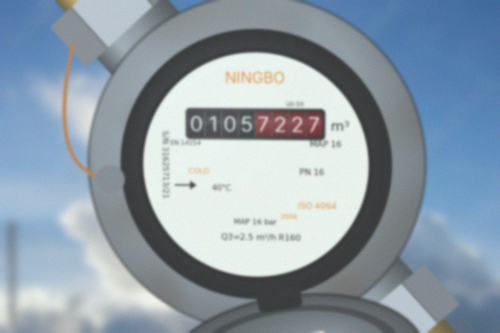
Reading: m³ 105.7227
